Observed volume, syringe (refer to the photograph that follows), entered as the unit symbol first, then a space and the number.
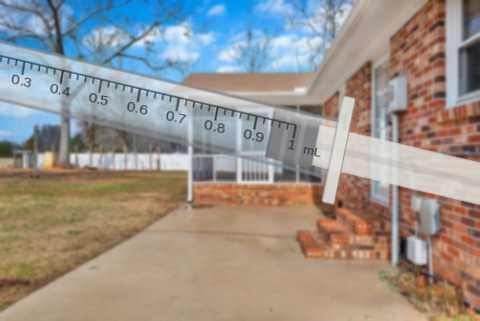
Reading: mL 0.94
